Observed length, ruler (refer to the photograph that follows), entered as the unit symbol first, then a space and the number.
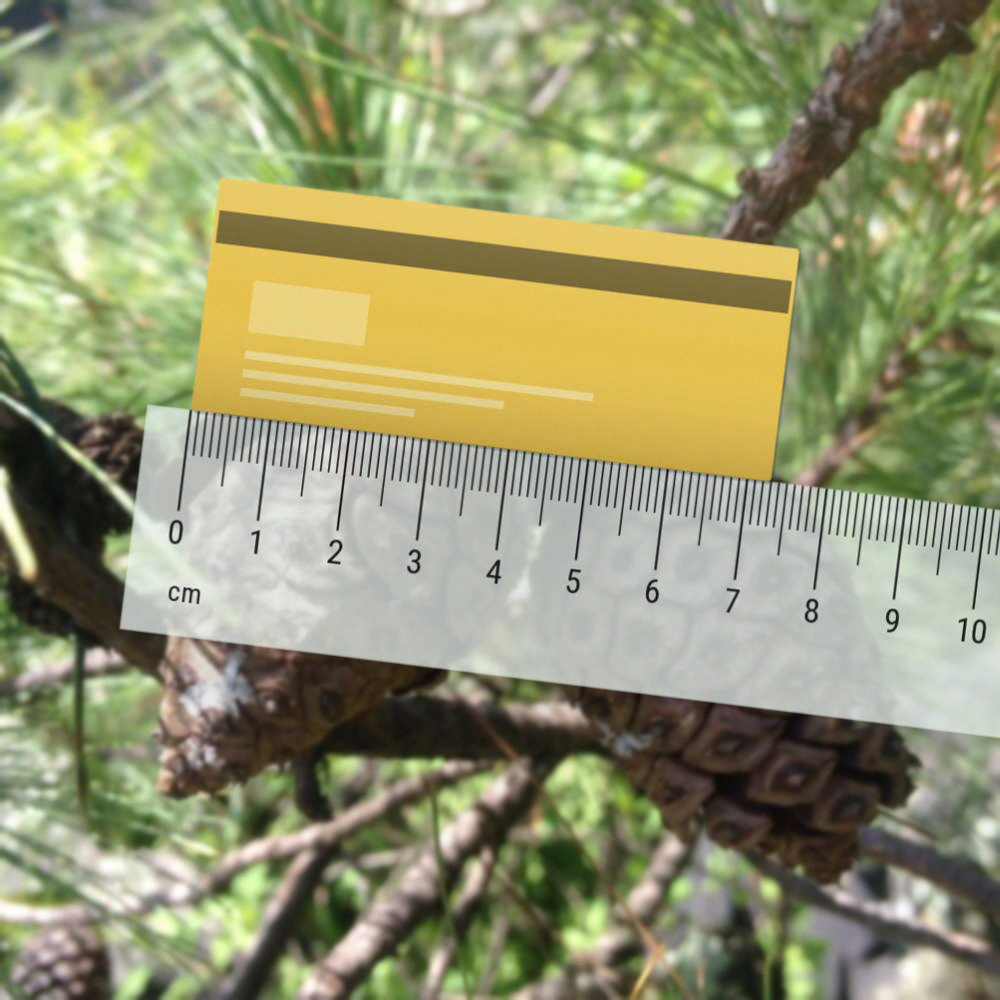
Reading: cm 7.3
